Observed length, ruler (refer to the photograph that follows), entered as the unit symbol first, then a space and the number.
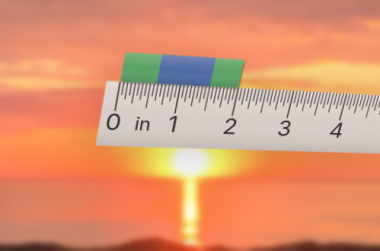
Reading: in 2
